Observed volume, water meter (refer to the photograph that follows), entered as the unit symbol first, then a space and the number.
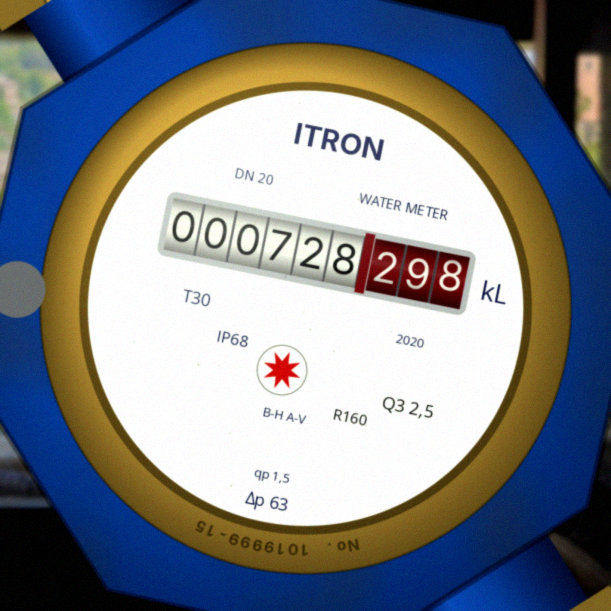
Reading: kL 728.298
